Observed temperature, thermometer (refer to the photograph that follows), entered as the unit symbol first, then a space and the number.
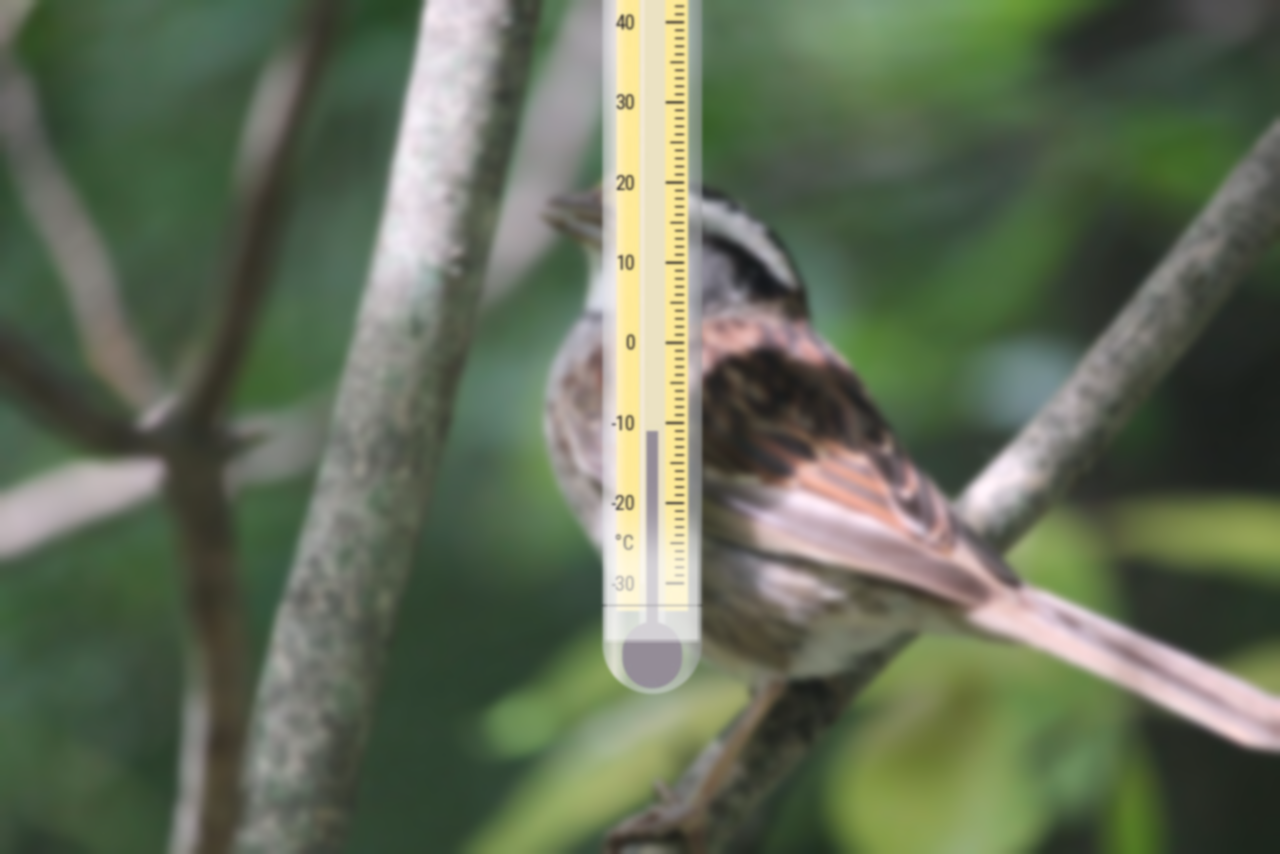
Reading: °C -11
